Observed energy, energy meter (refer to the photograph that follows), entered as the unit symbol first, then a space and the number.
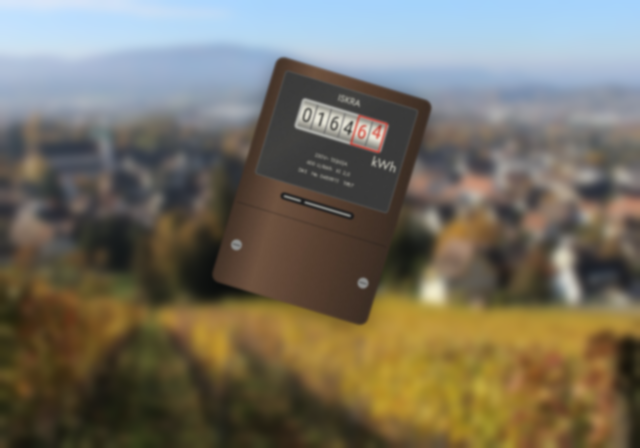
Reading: kWh 164.64
